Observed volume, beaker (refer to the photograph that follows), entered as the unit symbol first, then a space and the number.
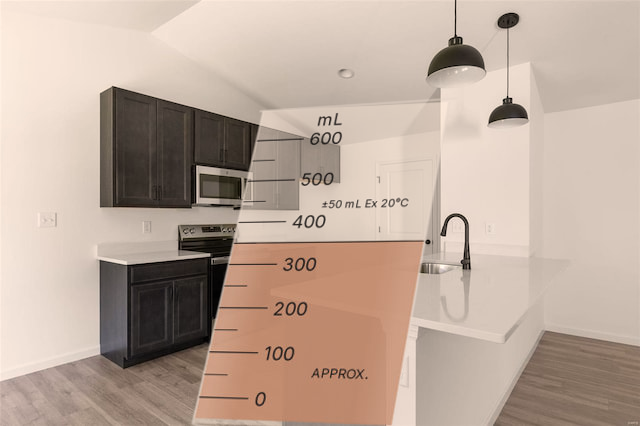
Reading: mL 350
